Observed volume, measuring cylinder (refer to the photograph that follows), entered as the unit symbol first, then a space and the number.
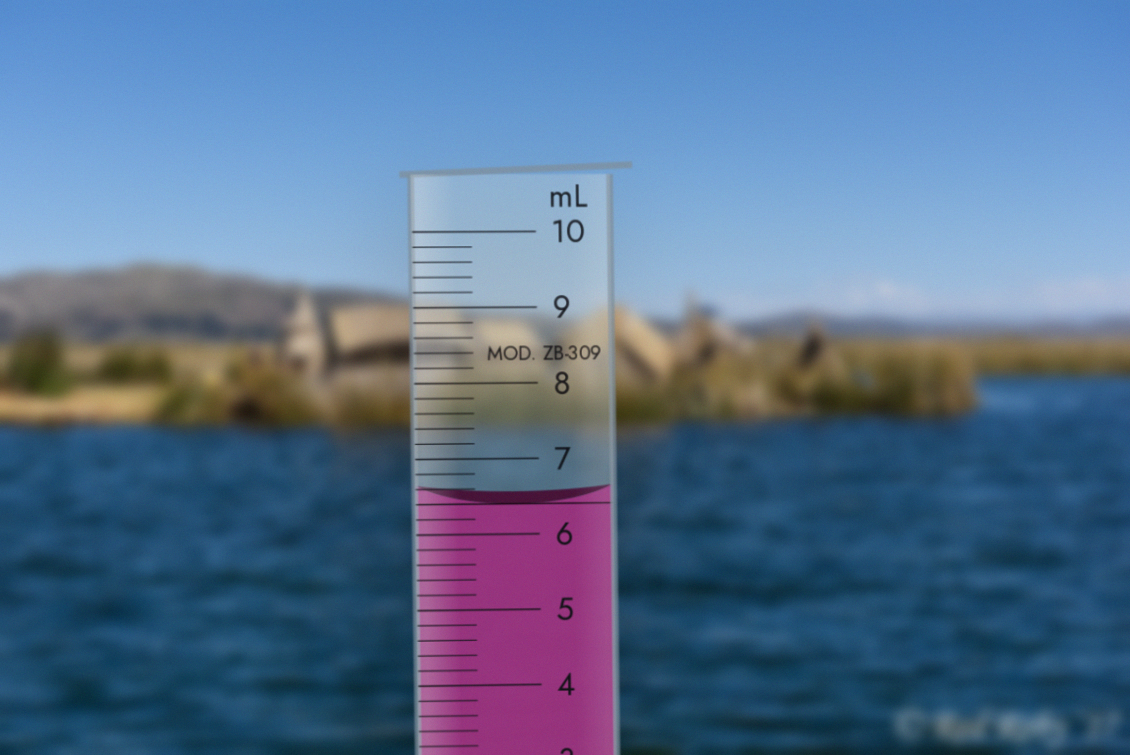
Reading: mL 6.4
